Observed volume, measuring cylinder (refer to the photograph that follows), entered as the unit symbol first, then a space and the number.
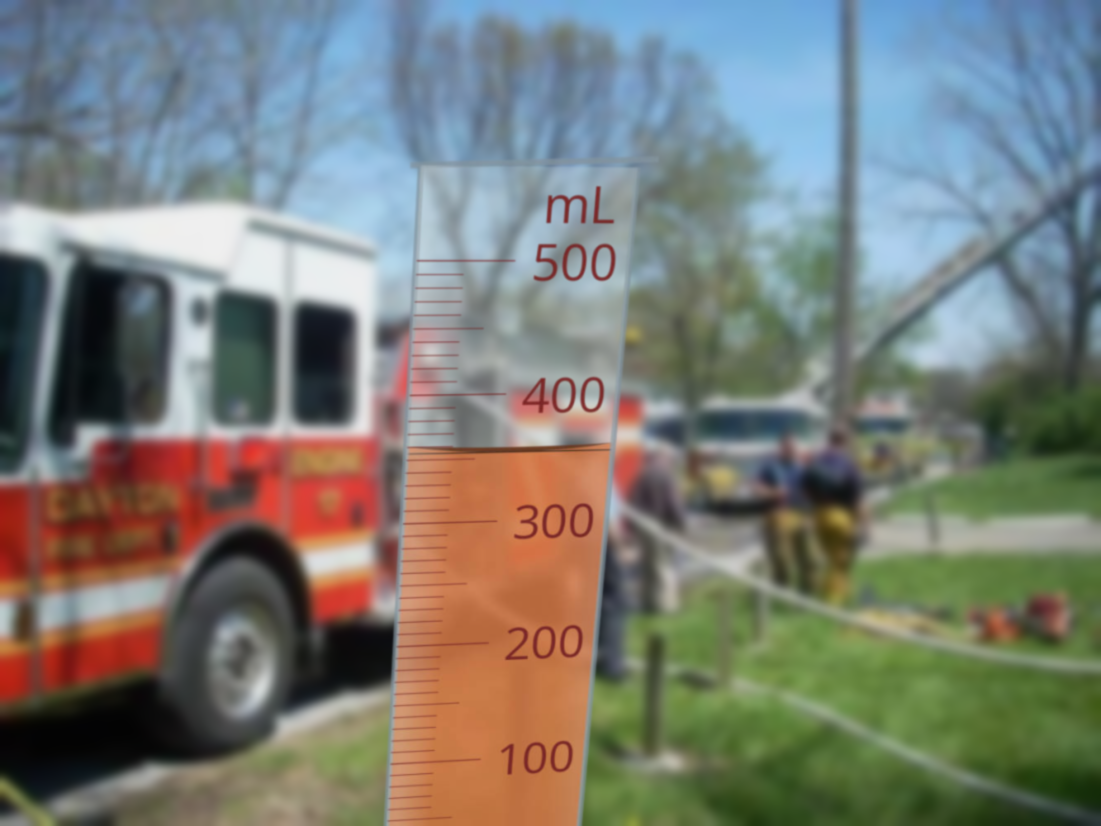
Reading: mL 355
